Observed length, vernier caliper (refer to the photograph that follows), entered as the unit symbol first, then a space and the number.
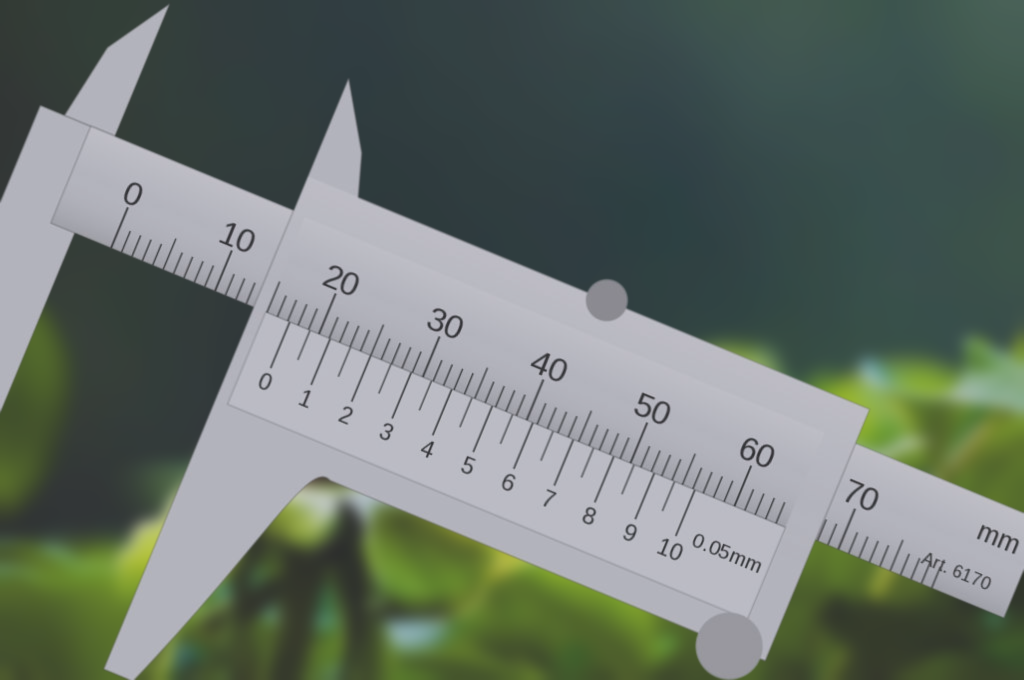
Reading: mm 17.2
